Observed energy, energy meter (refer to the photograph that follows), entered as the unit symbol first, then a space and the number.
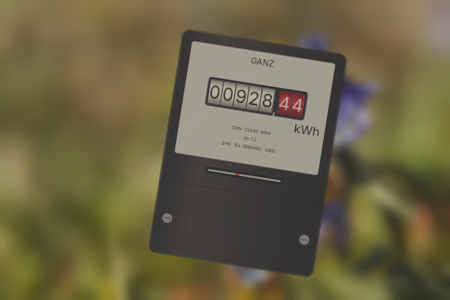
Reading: kWh 928.44
